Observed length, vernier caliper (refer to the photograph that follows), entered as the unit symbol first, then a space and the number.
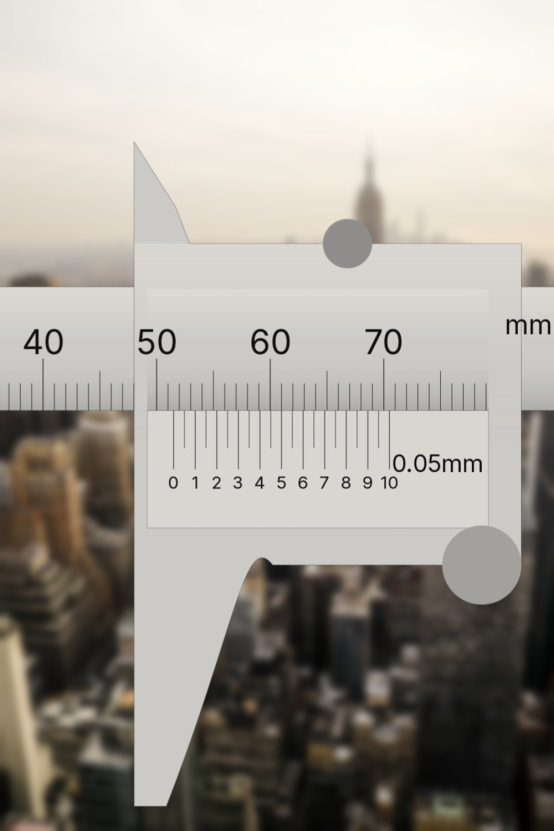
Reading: mm 51.5
